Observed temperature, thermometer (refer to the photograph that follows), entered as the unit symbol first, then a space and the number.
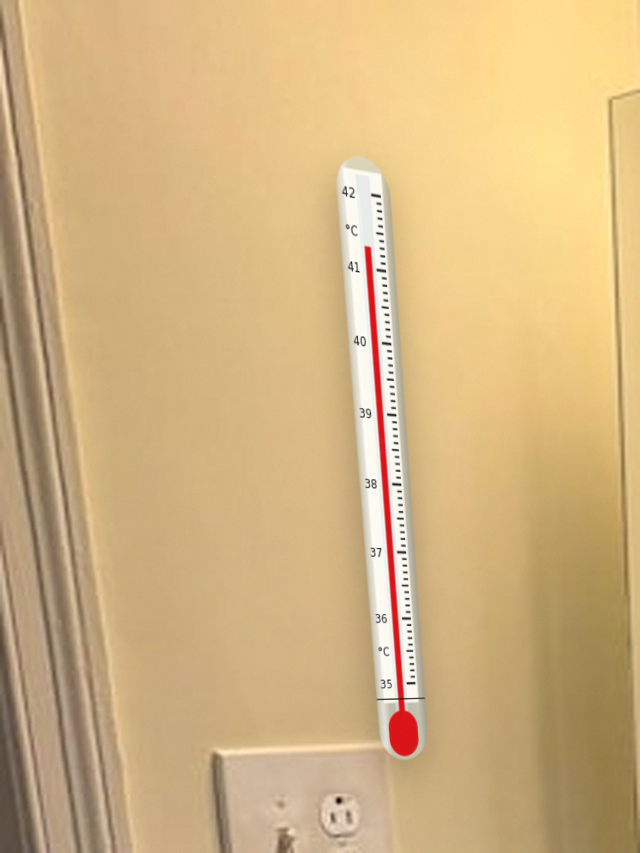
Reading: °C 41.3
